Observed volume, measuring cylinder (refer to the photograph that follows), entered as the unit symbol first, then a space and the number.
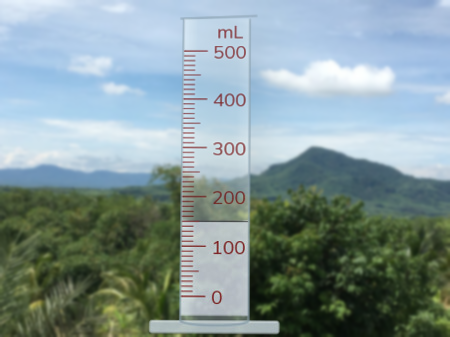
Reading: mL 150
